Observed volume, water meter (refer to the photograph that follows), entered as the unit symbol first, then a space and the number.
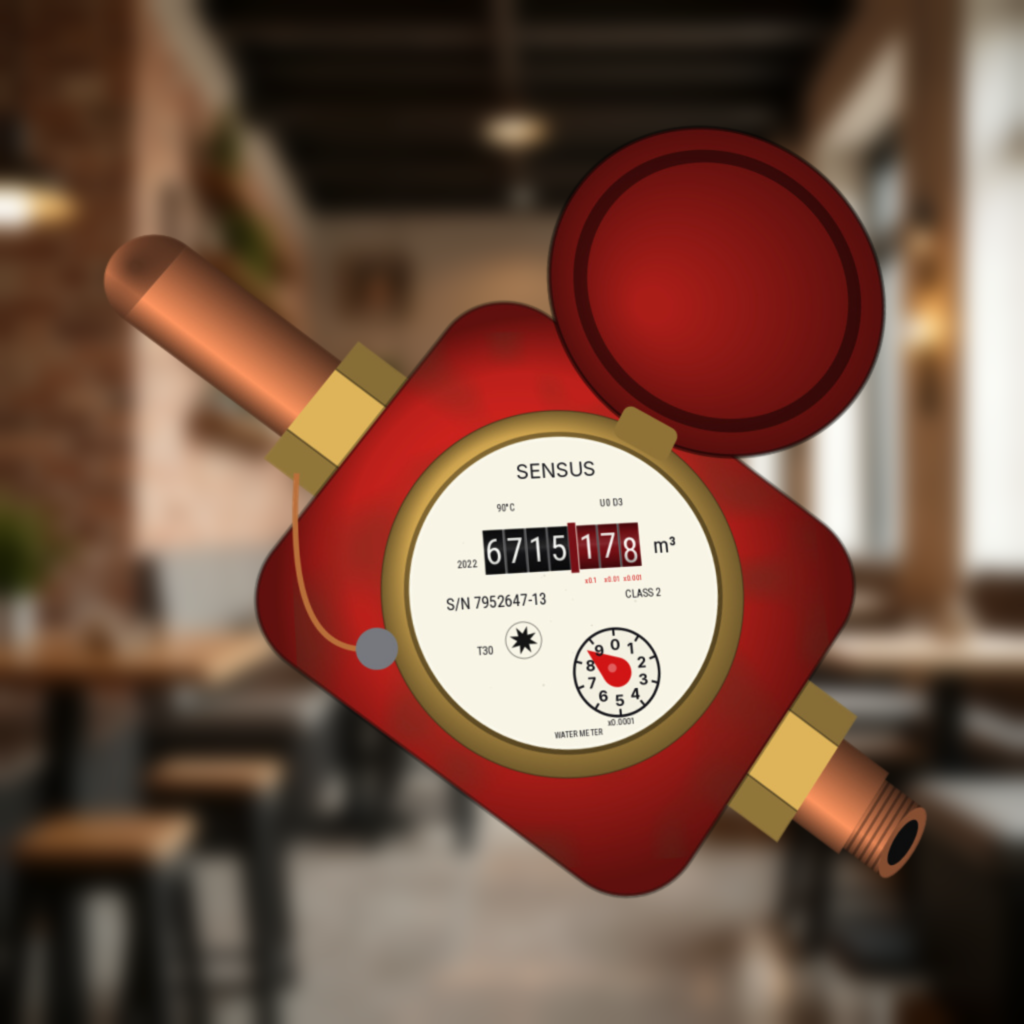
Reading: m³ 6715.1778
